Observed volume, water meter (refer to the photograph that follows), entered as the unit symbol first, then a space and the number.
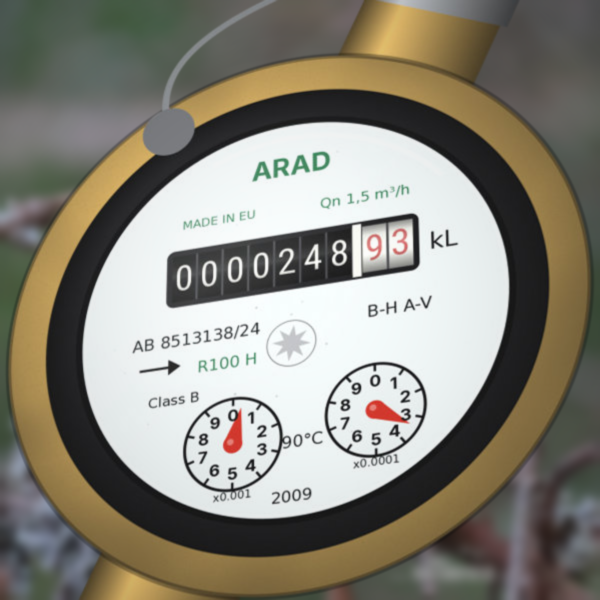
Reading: kL 248.9303
